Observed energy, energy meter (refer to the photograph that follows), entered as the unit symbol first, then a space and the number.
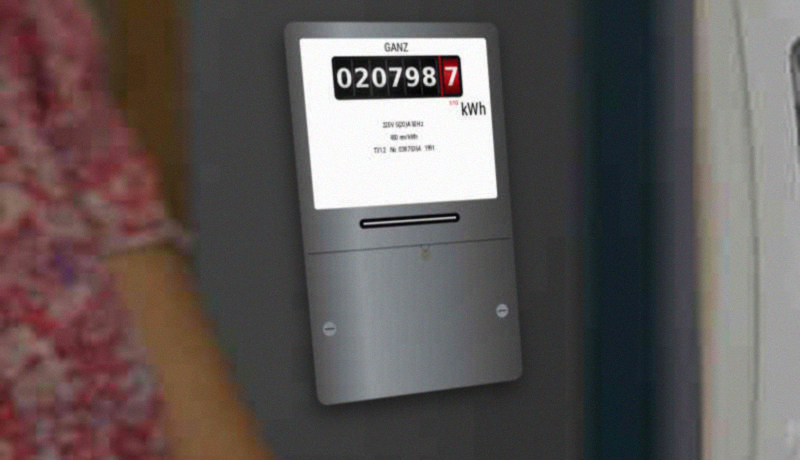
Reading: kWh 20798.7
